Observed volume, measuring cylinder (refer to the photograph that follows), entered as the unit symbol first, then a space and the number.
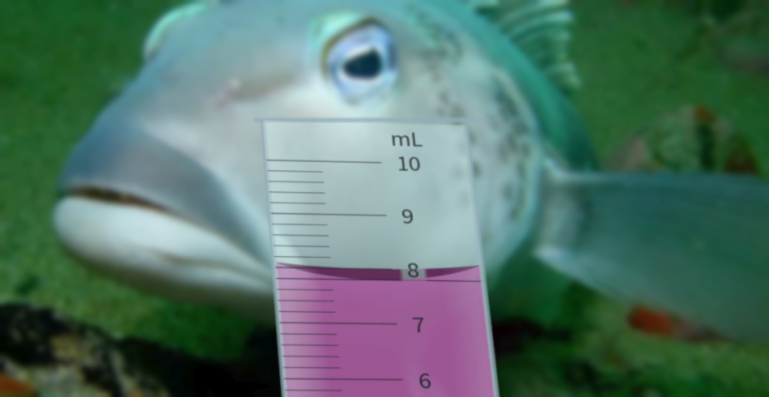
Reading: mL 7.8
